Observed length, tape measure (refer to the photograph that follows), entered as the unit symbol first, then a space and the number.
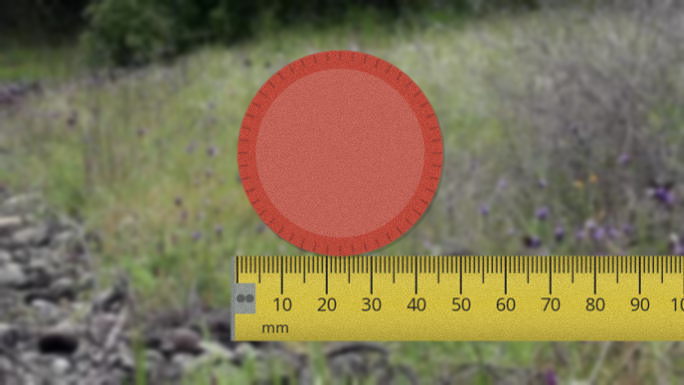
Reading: mm 46
